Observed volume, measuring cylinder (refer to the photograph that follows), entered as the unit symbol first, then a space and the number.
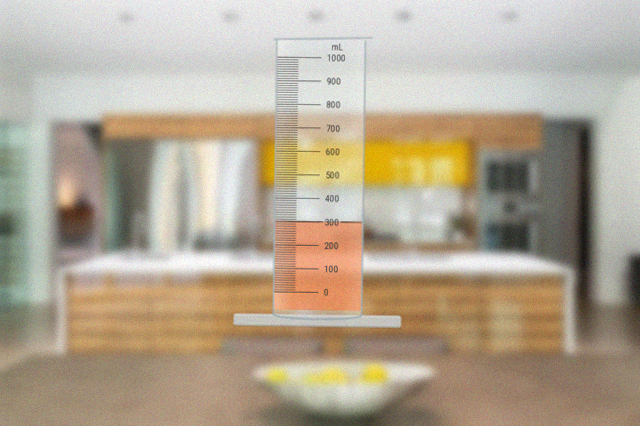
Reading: mL 300
